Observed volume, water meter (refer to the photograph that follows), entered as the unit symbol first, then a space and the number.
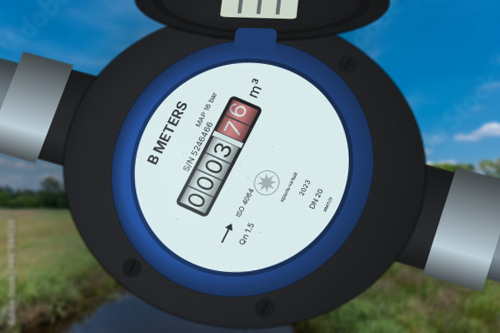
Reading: m³ 3.76
